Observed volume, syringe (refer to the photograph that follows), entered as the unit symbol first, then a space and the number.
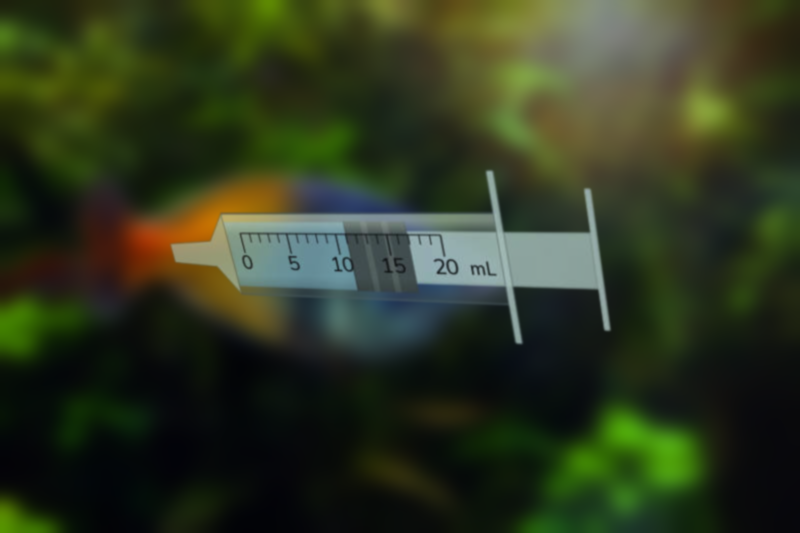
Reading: mL 11
